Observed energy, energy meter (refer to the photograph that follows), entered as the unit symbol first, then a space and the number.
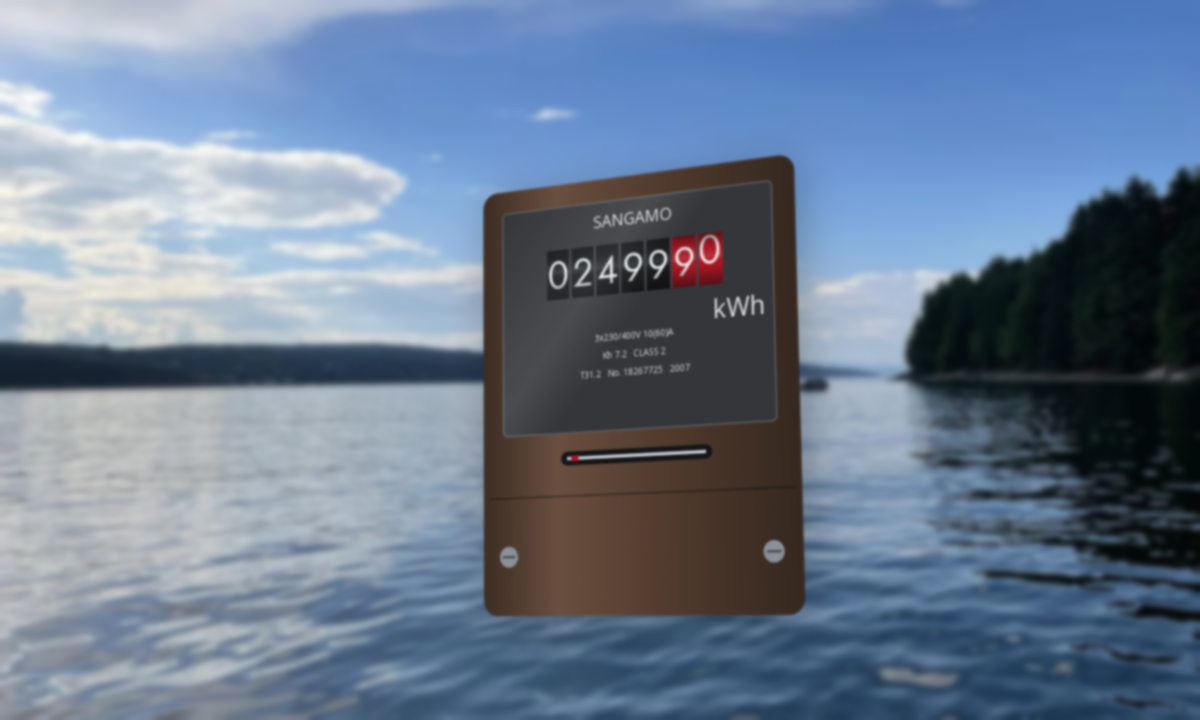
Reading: kWh 2499.90
